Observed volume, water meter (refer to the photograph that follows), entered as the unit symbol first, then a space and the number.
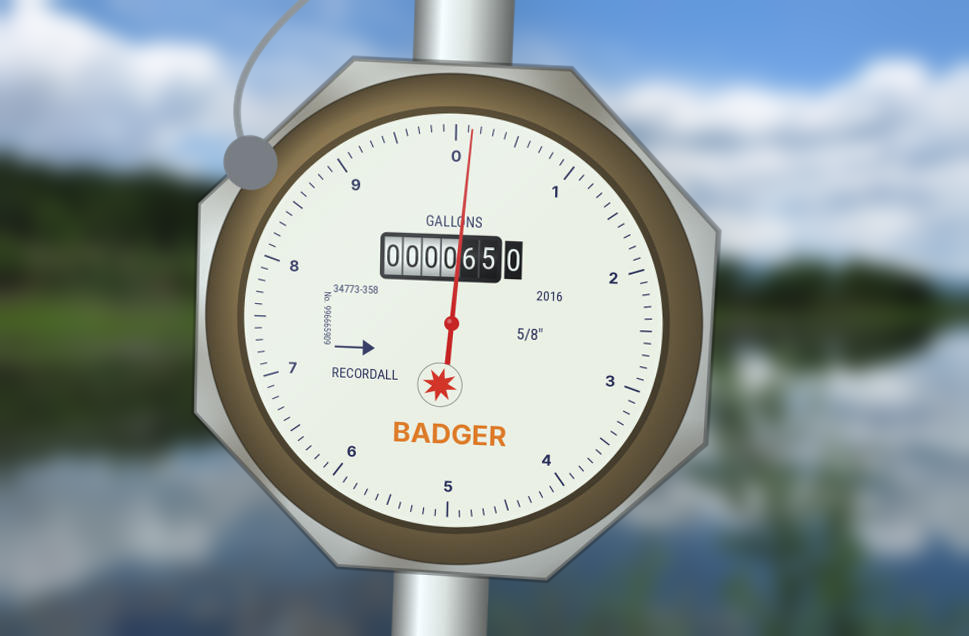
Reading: gal 650.1
